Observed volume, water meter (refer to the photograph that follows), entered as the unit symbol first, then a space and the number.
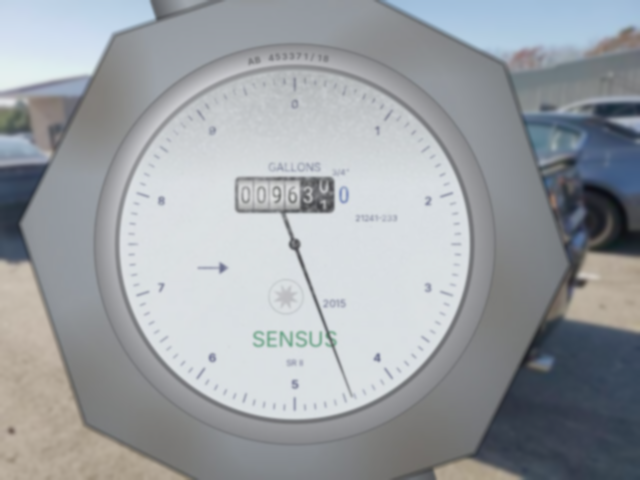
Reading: gal 96304.4
